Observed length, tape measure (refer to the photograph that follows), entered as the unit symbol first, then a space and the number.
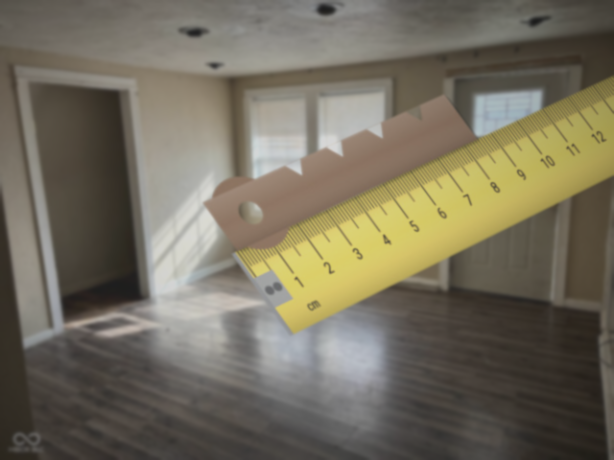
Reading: cm 8.5
